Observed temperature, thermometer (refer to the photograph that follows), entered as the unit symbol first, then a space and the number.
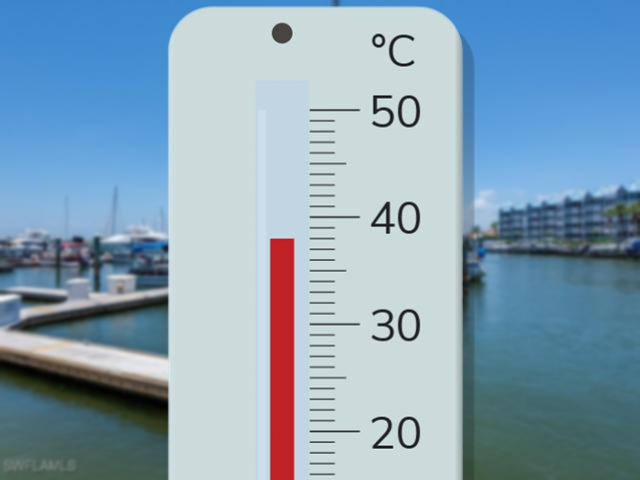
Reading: °C 38
